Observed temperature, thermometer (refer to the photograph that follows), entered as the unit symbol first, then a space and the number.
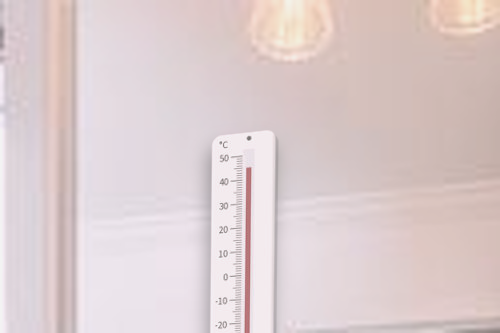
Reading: °C 45
